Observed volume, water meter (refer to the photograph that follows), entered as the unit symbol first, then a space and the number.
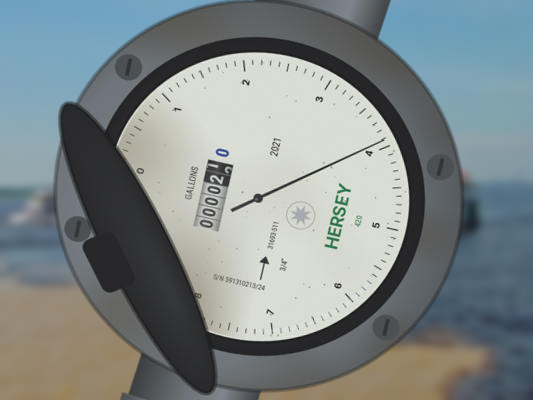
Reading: gal 213.9
